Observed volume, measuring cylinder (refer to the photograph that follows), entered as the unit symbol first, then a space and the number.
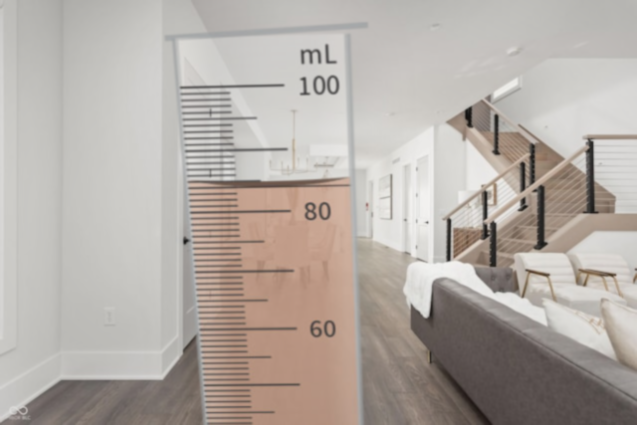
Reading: mL 84
